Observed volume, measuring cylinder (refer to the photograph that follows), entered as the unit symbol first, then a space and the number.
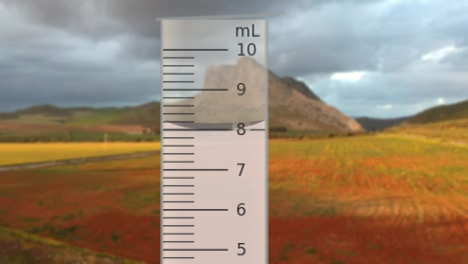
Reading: mL 8
